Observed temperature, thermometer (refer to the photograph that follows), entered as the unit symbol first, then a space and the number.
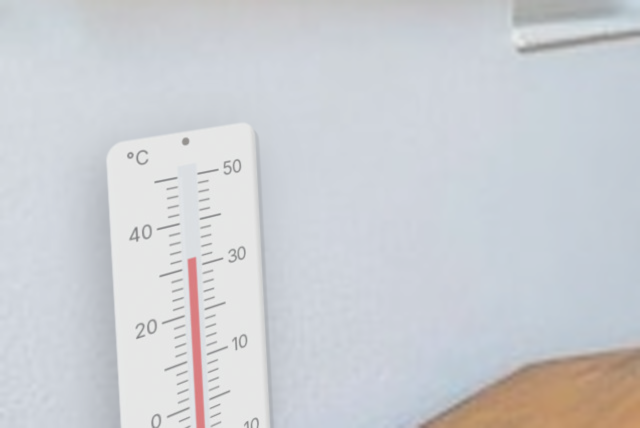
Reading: °C 32
